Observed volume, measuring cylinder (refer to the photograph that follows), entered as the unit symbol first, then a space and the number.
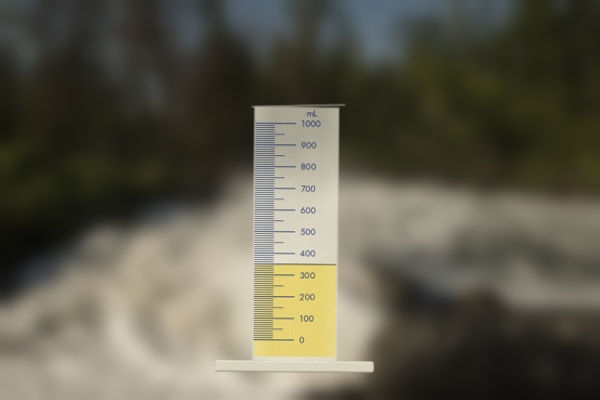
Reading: mL 350
